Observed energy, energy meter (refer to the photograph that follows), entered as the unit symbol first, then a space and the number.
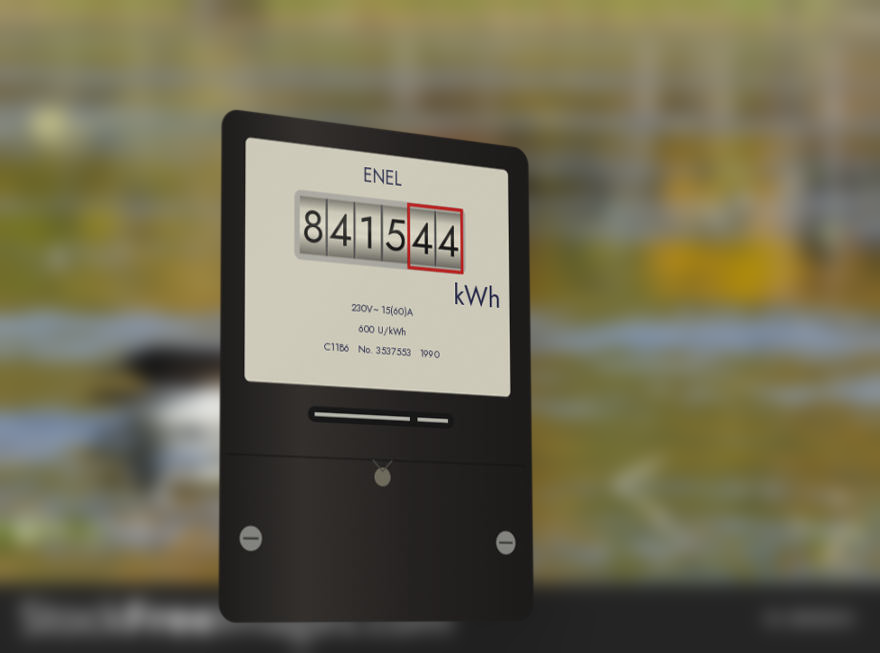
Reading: kWh 8415.44
